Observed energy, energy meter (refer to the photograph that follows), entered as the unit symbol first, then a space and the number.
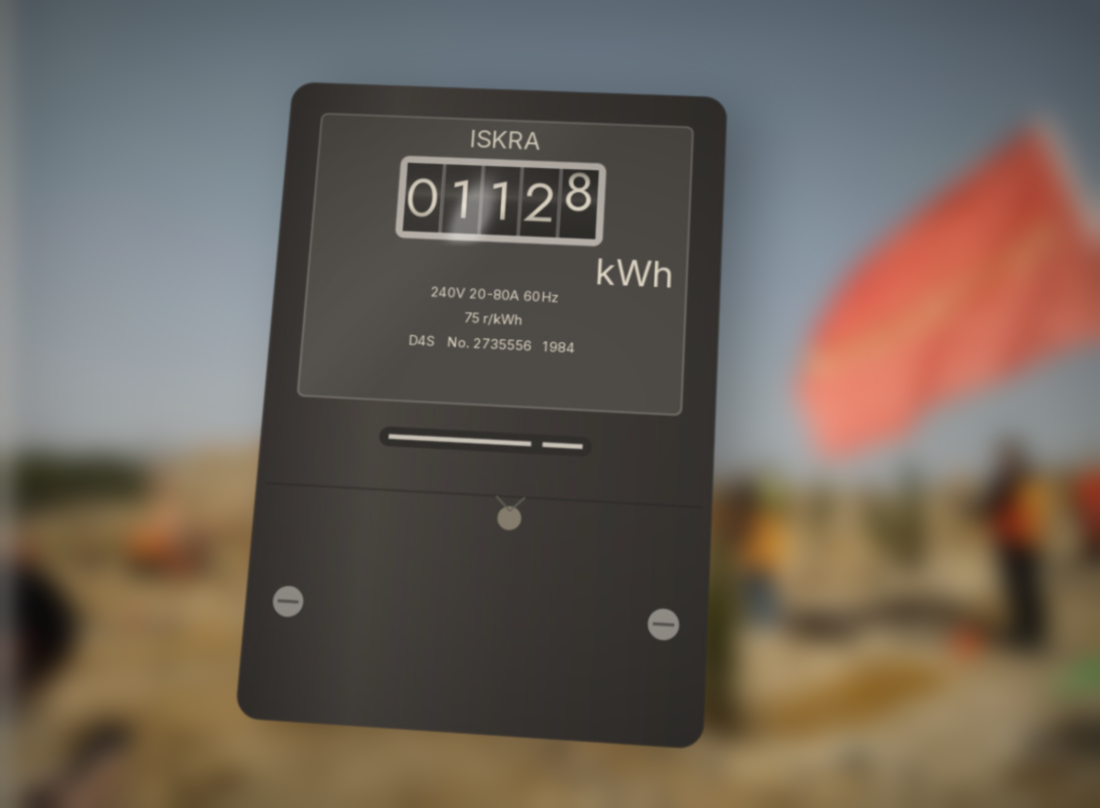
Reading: kWh 1128
